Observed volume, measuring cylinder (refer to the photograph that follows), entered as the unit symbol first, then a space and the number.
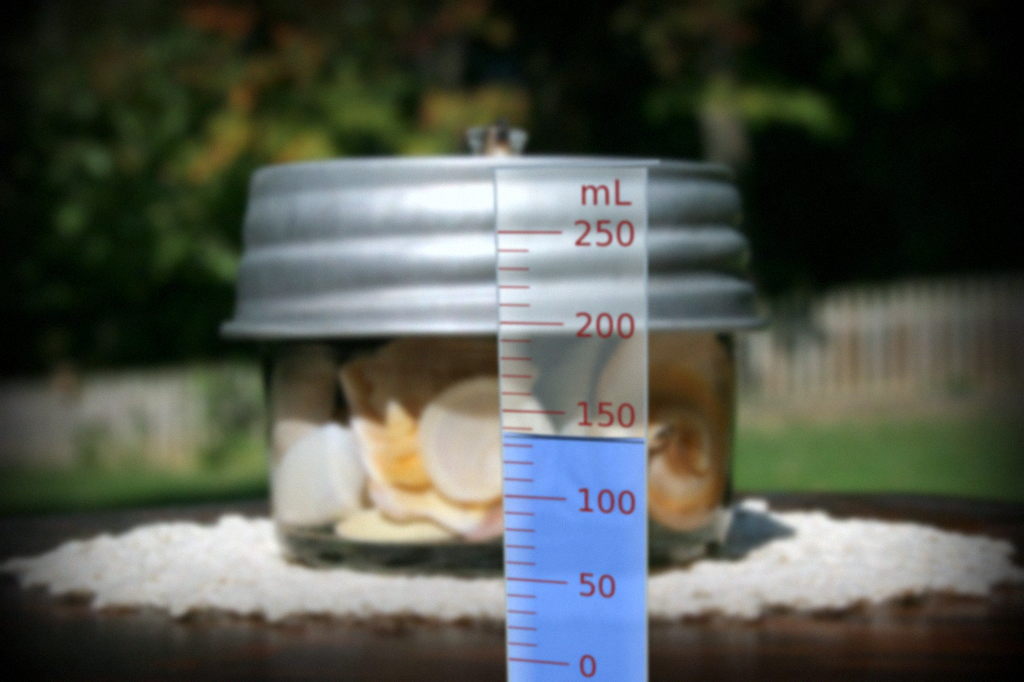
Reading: mL 135
